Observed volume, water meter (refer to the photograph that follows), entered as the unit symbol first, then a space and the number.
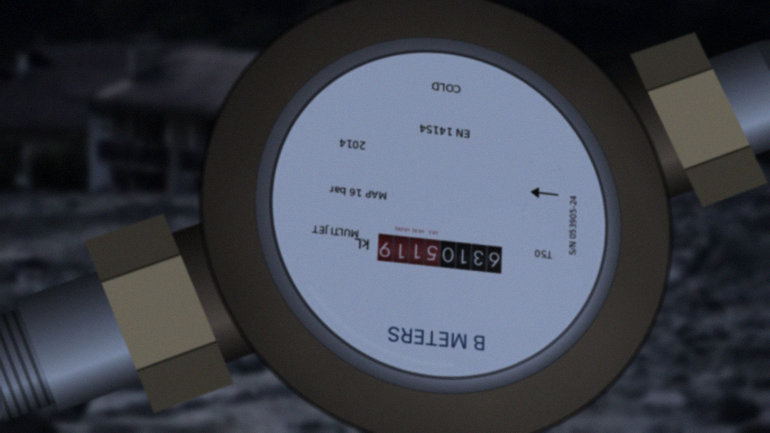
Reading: kL 6310.5119
